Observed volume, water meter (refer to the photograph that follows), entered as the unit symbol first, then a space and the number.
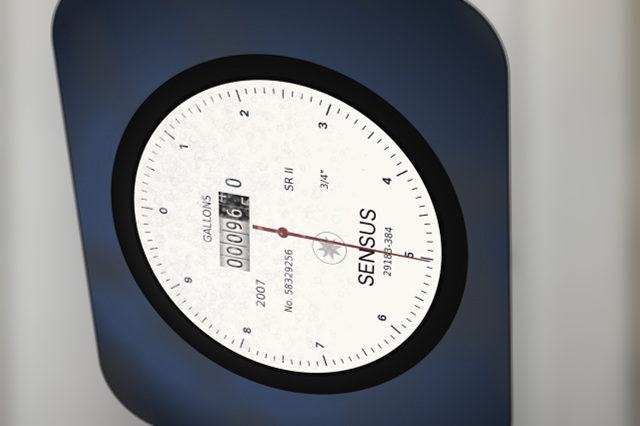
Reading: gal 9645.0
